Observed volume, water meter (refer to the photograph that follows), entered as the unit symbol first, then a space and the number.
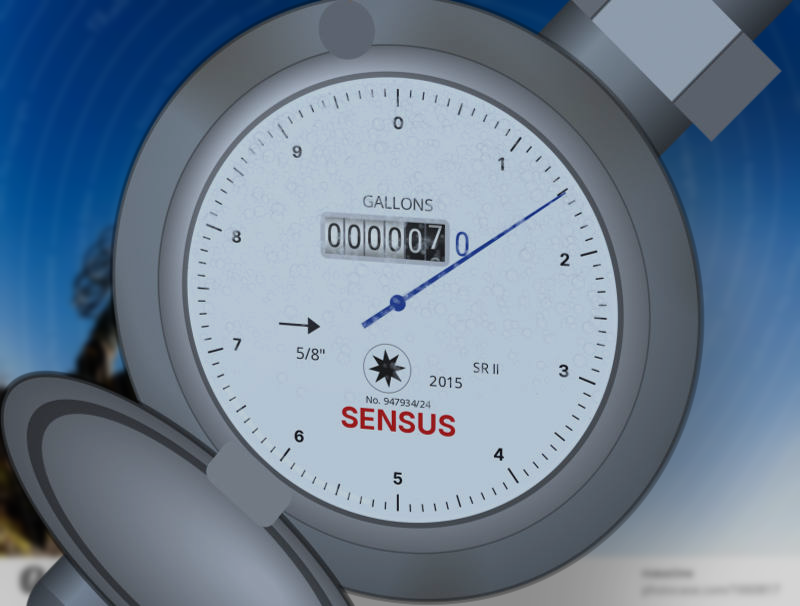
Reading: gal 71.5
